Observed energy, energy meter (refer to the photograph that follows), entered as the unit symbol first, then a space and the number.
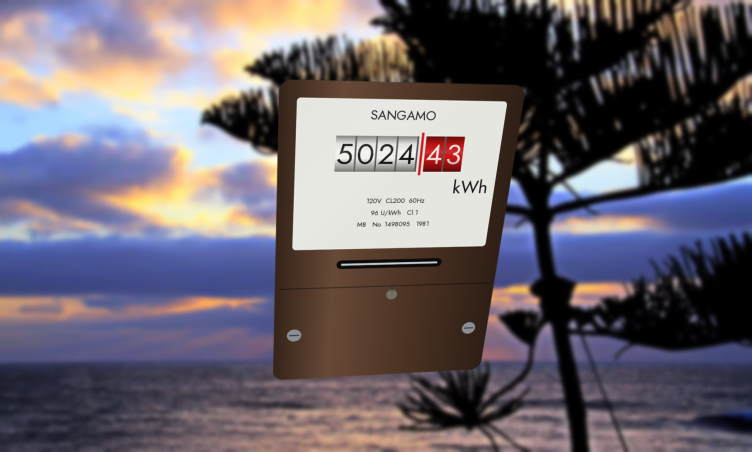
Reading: kWh 5024.43
